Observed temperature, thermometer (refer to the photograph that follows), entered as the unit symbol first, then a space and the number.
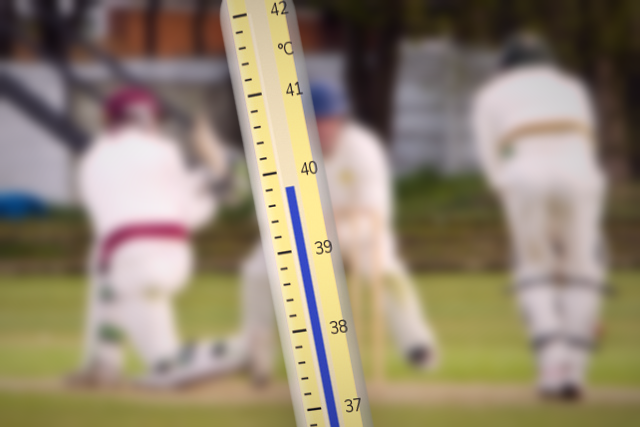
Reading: °C 39.8
